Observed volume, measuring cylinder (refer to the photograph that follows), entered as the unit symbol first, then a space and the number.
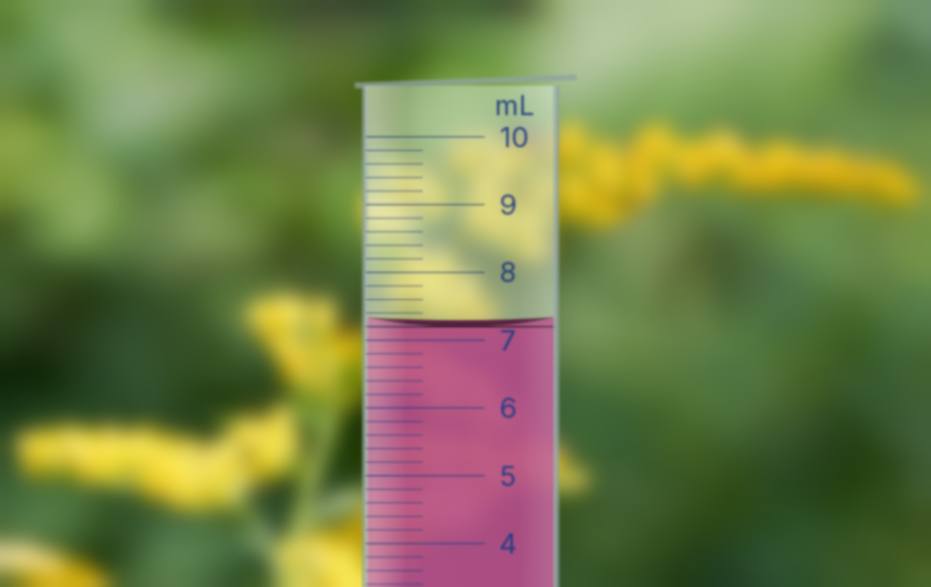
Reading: mL 7.2
